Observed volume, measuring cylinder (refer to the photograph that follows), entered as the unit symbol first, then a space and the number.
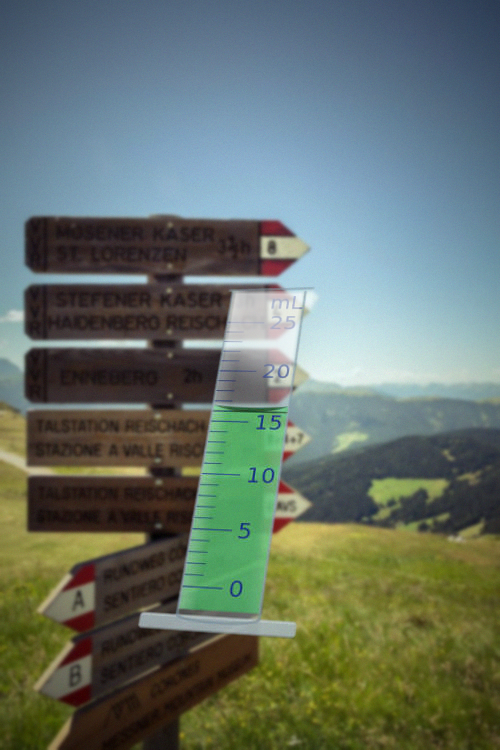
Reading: mL 16
